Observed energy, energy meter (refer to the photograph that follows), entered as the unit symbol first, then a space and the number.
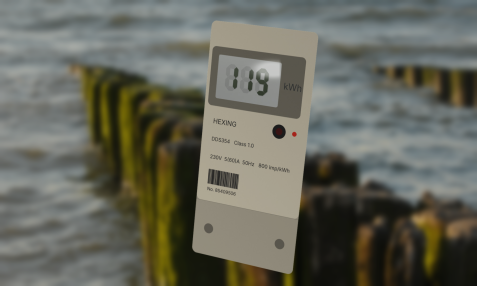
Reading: kWh 119
